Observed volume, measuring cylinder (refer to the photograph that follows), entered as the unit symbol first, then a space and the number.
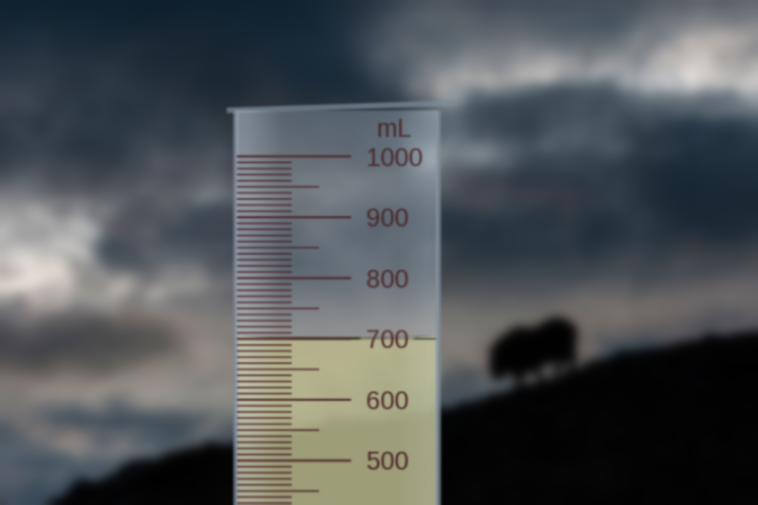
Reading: mL 700
